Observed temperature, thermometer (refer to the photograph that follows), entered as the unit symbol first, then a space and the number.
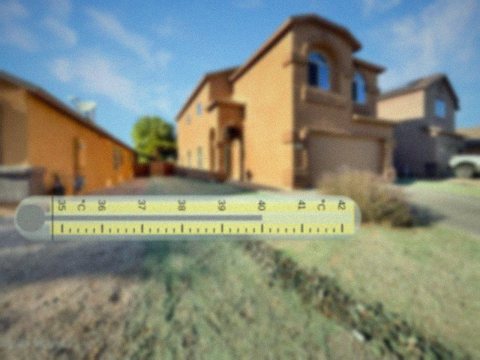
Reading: °C 40
